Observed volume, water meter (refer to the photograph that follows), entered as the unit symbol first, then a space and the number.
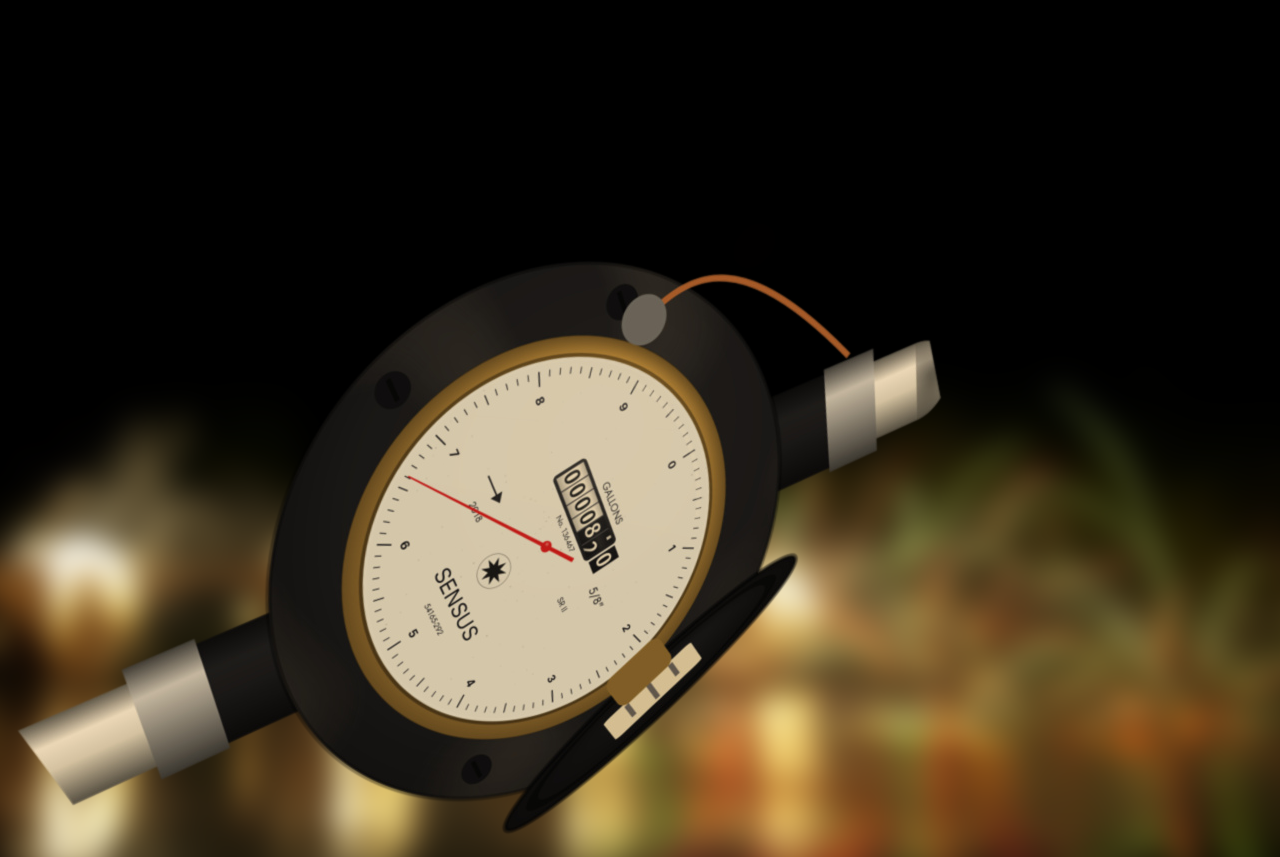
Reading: gal 816.6
